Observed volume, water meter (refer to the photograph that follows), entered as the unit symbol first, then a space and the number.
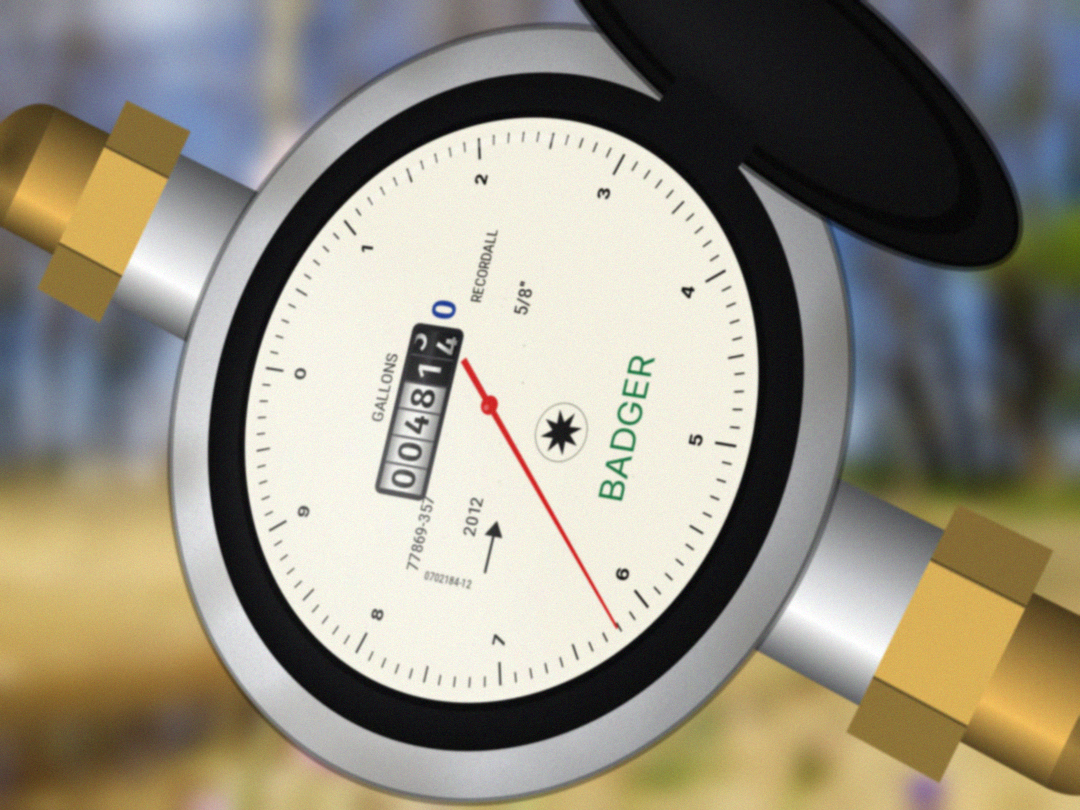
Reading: gal 48136.2
